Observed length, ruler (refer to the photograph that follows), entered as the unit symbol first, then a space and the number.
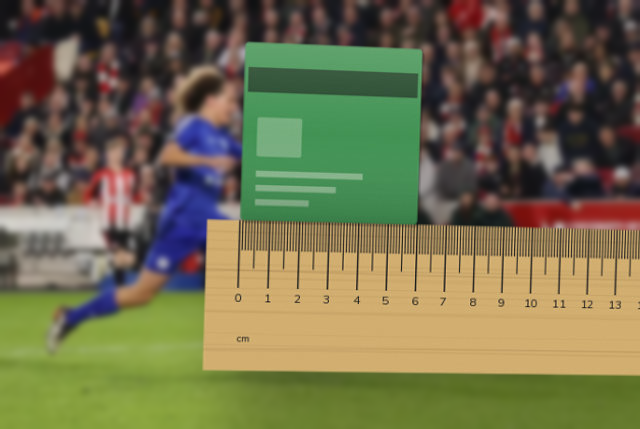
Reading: cm 6
